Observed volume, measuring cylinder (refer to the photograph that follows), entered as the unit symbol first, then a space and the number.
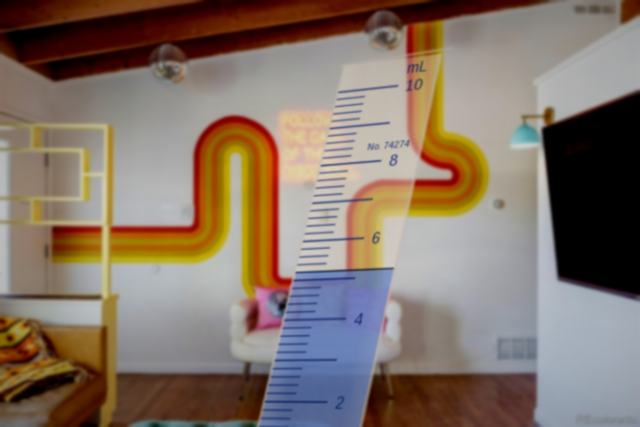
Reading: mL 5.2
